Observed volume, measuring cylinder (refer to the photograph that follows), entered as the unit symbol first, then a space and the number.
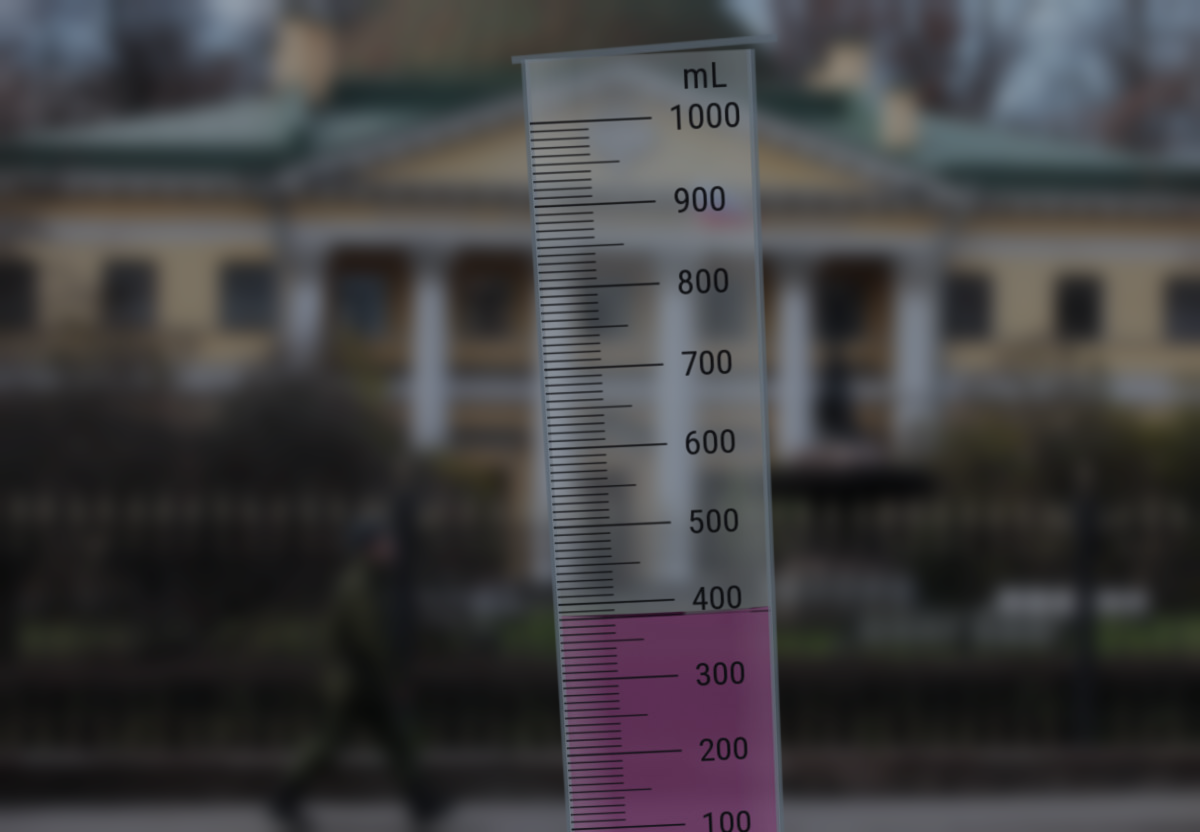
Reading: mL 380
